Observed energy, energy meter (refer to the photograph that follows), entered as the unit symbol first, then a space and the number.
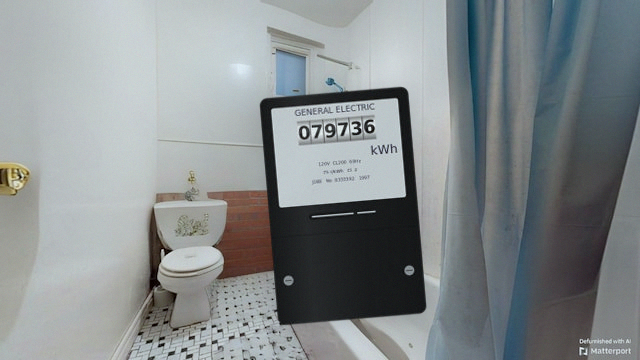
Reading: kWh 79736
